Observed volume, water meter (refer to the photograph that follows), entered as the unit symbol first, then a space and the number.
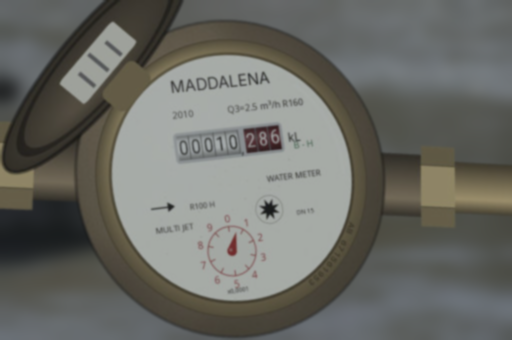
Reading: kL 10.2860
